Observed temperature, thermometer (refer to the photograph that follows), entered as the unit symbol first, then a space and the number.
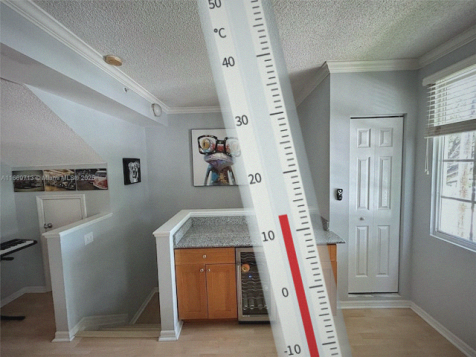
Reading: °C 13
